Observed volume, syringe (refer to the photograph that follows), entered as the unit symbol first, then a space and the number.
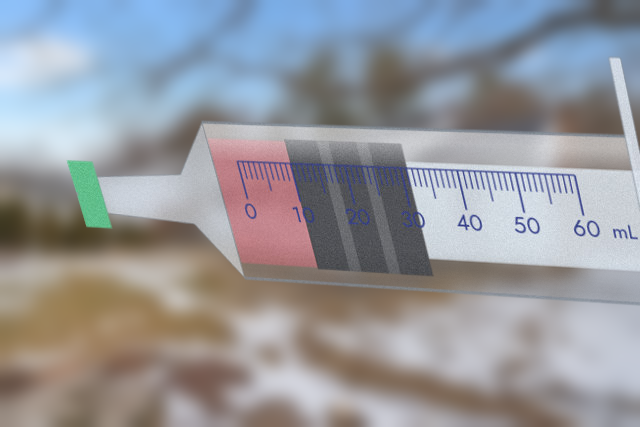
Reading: mL 10
